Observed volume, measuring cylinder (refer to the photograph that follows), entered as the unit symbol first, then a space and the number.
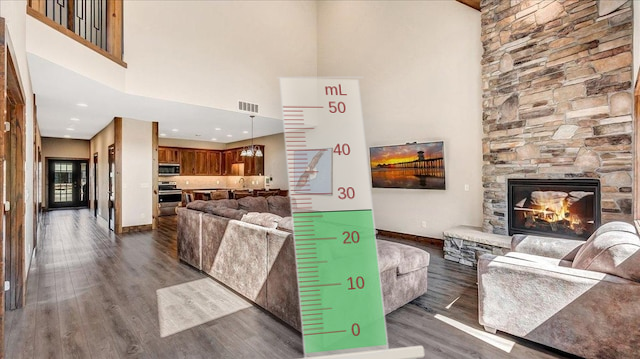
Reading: mL 26
